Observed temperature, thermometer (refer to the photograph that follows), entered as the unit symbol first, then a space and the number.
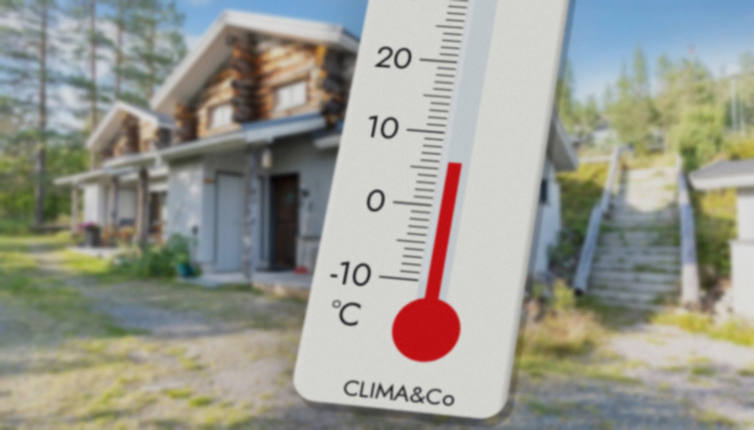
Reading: °C 6
